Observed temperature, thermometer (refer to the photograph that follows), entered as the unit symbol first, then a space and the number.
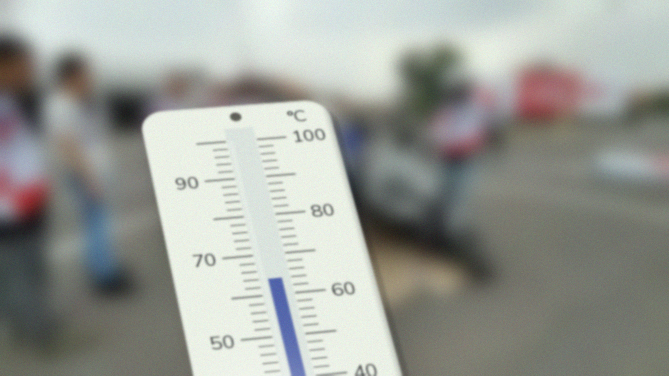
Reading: °C 64
